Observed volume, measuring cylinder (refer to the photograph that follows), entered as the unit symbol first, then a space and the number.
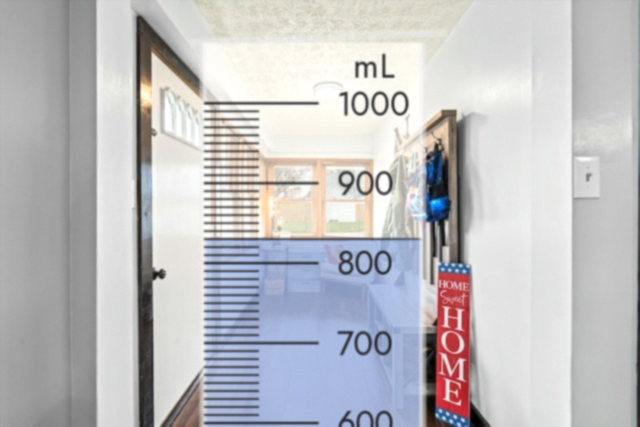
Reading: mL 830
